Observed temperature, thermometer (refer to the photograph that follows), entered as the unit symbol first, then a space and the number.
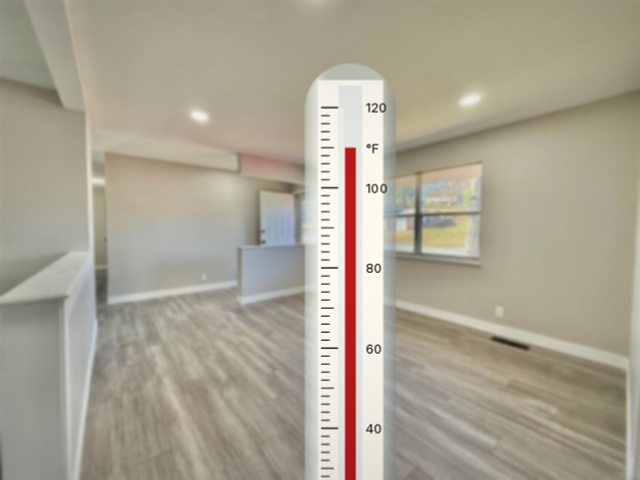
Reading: °F 110
